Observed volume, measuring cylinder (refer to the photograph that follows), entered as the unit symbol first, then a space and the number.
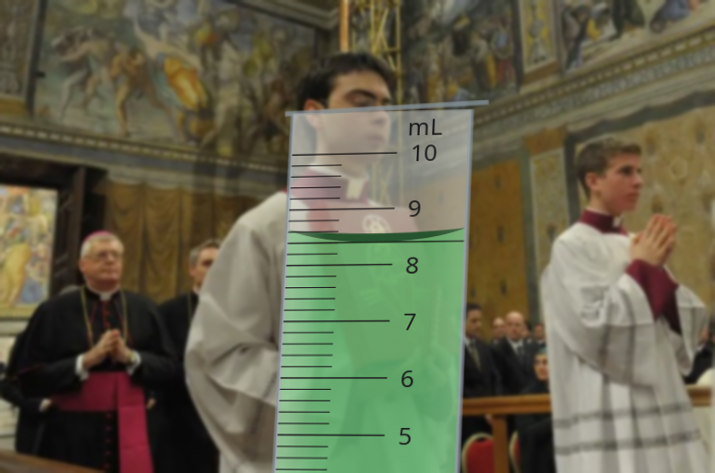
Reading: mL 8.4
